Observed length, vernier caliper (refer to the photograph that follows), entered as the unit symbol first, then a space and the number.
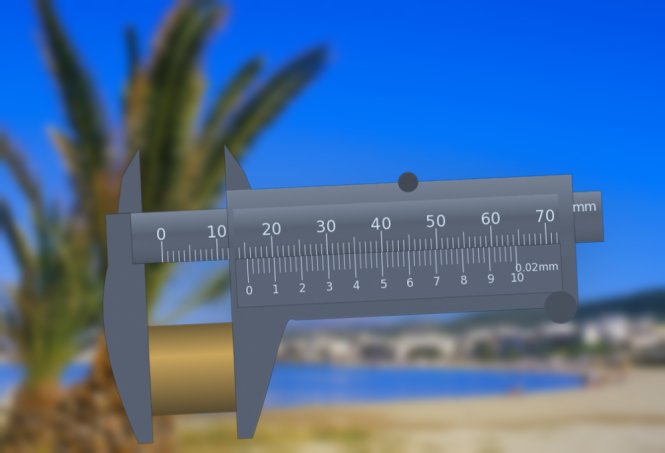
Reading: mm 15.4
